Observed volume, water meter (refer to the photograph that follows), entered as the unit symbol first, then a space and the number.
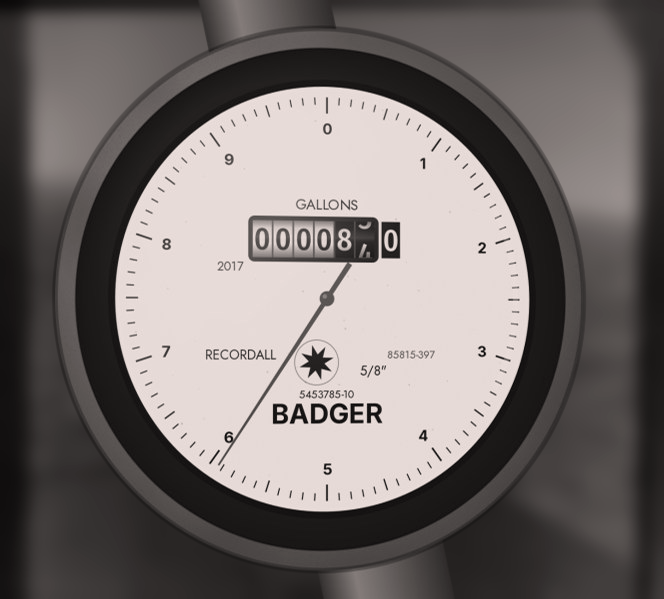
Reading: gal 835.9
